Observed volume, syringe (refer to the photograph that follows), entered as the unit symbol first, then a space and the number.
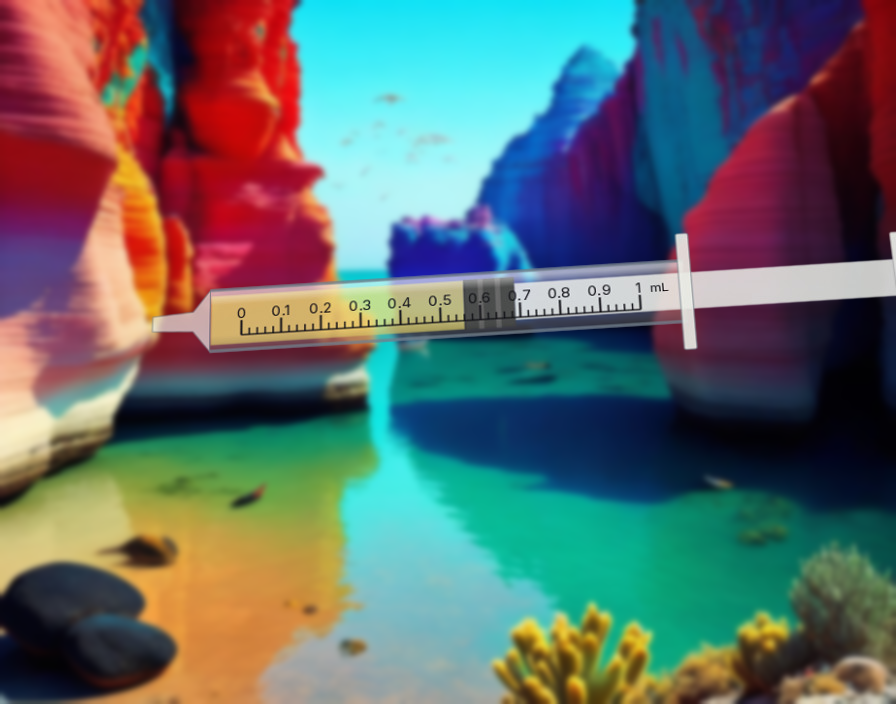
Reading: mL 0.56
